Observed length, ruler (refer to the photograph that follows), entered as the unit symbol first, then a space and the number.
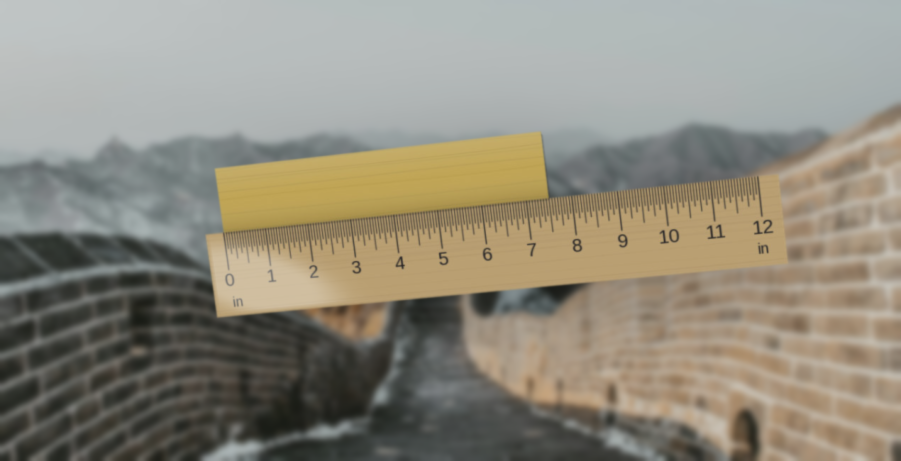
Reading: in 7.5
